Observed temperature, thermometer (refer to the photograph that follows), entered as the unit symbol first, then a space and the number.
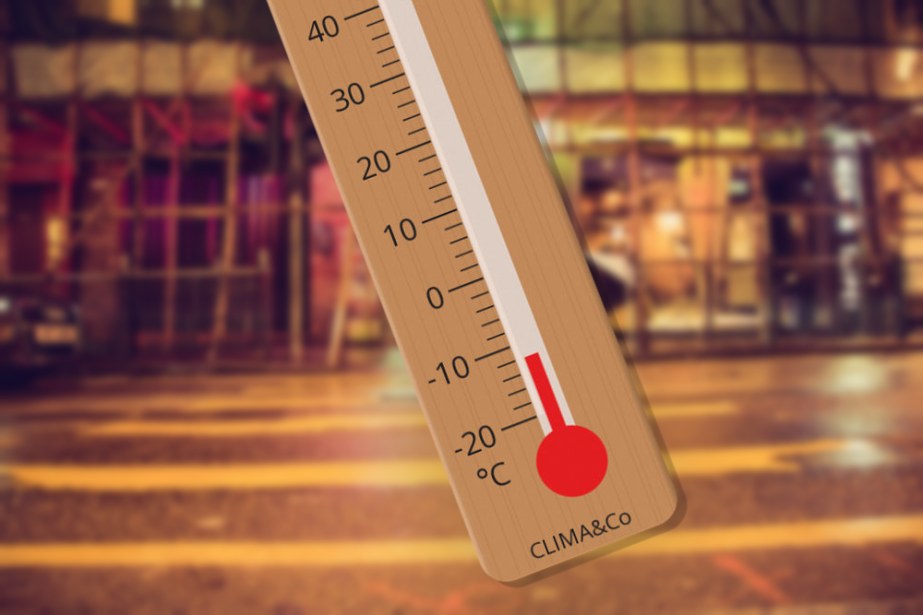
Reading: °C -12
